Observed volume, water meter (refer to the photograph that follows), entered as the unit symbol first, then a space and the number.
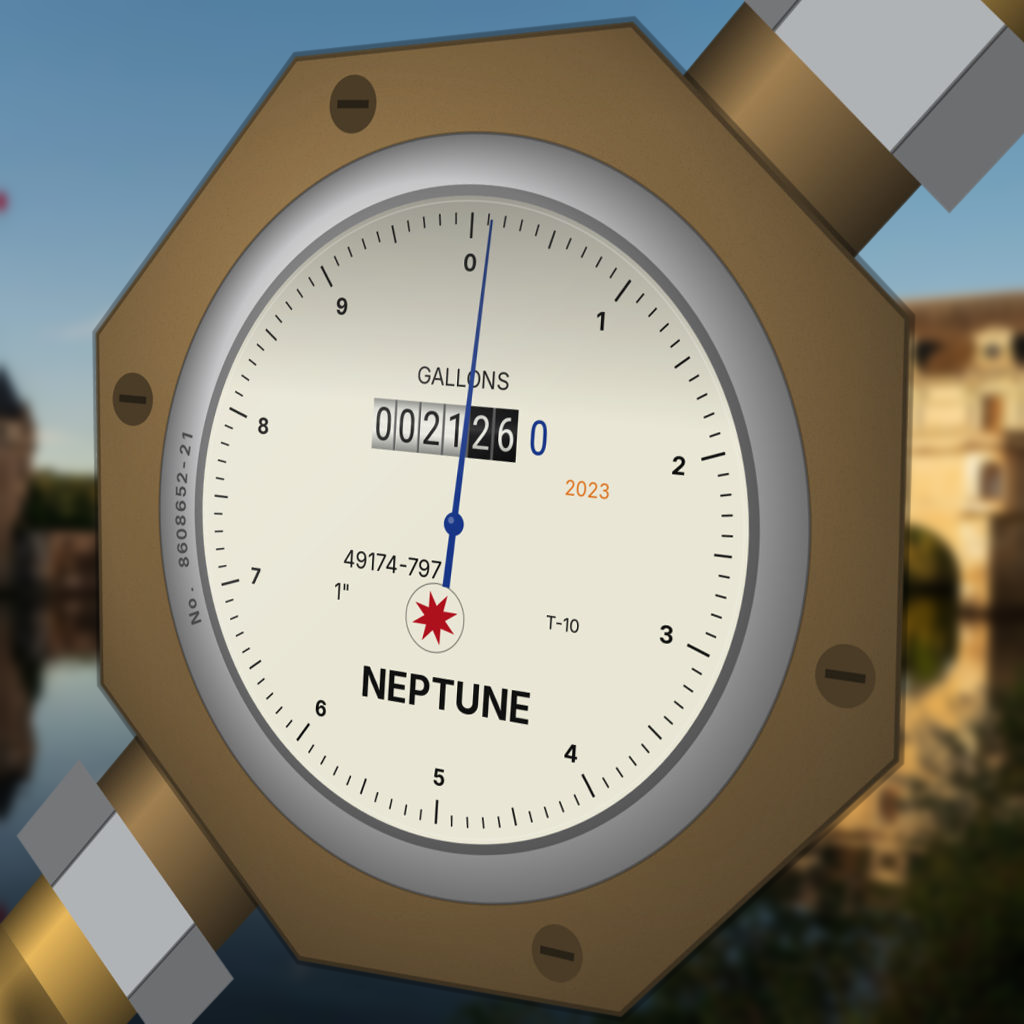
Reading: gal 21260.1
